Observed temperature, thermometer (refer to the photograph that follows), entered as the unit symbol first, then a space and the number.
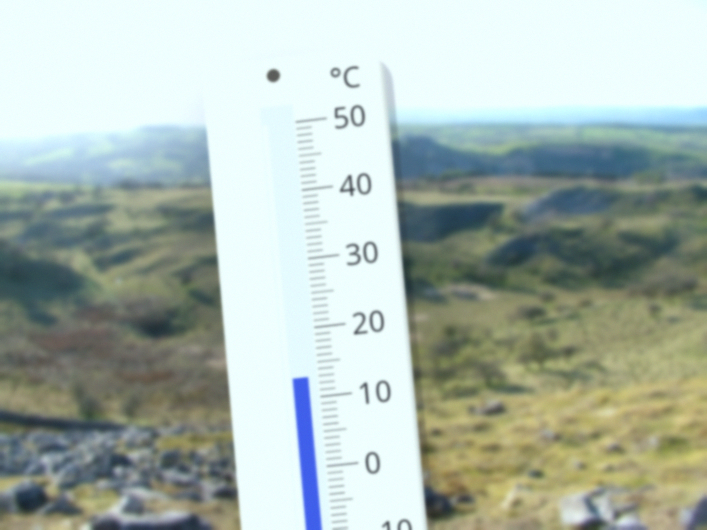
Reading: °C 13
